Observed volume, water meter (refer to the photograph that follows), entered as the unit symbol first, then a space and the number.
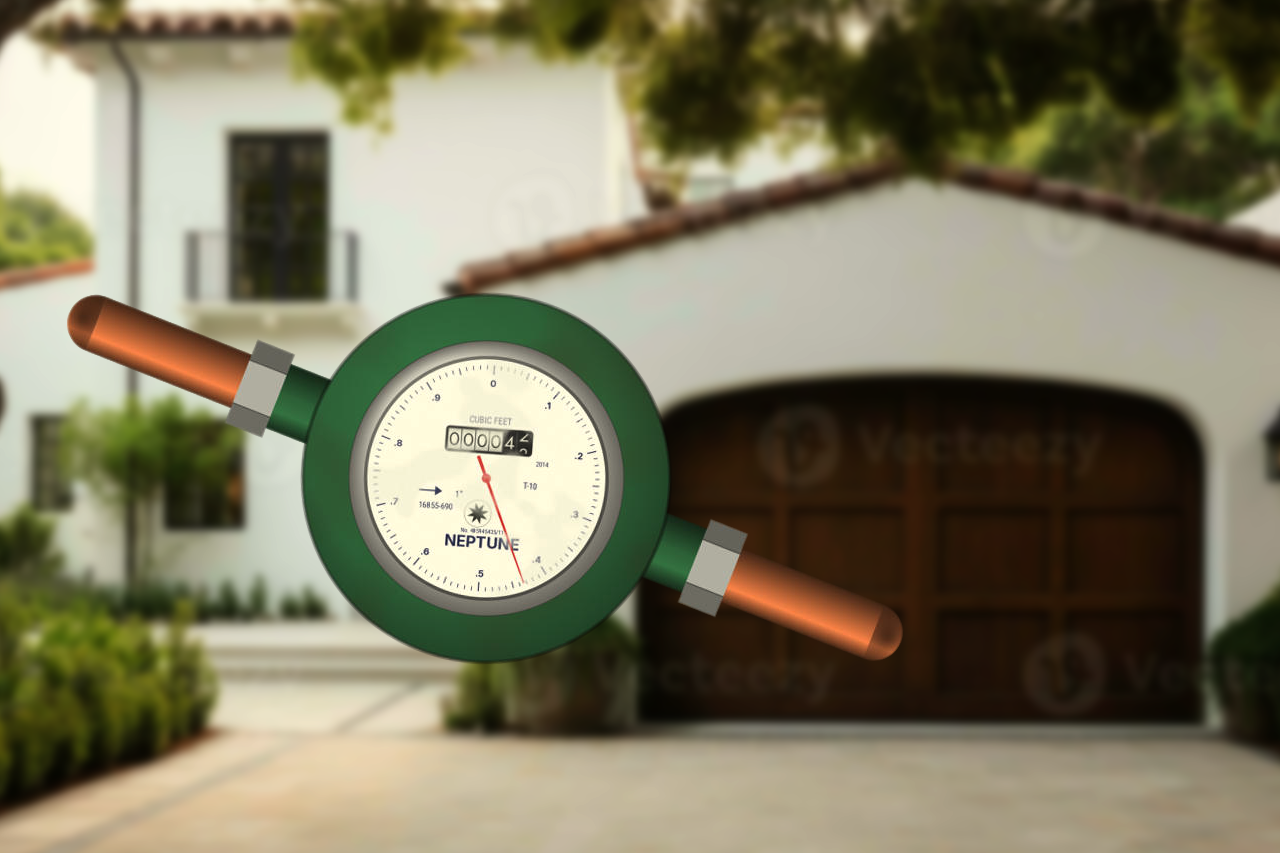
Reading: ft³ 42.43
